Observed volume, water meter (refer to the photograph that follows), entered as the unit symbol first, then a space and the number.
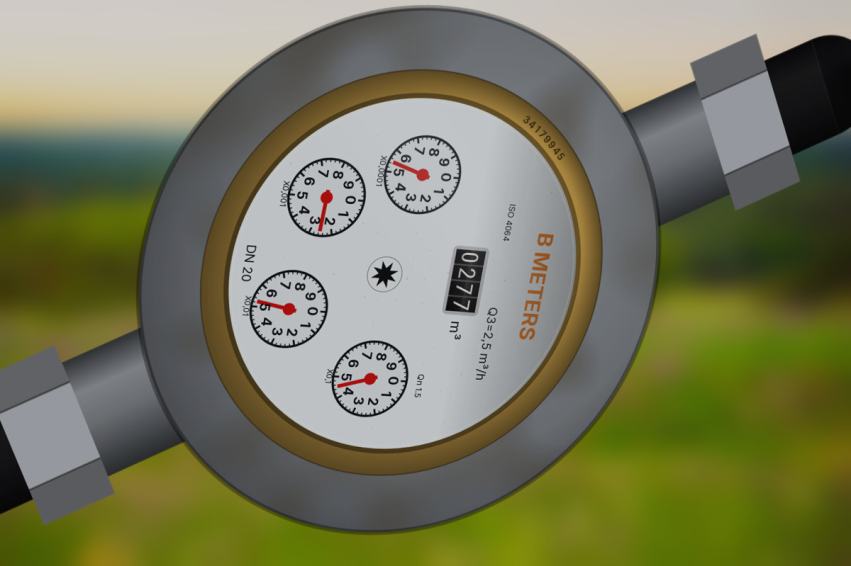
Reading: m³ 277.4525
